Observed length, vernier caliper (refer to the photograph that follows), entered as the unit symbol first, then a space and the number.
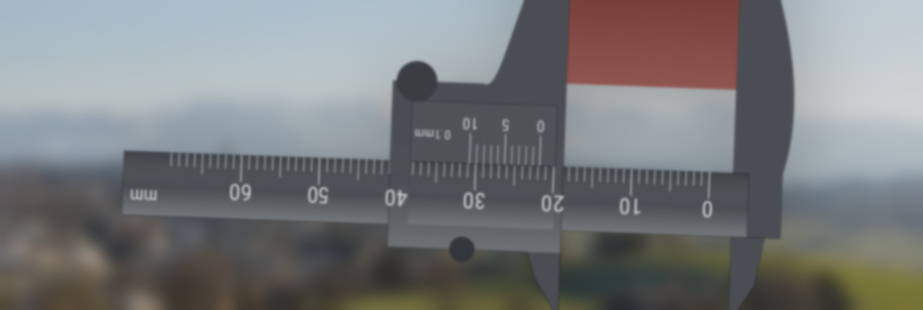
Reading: mm 21.8
